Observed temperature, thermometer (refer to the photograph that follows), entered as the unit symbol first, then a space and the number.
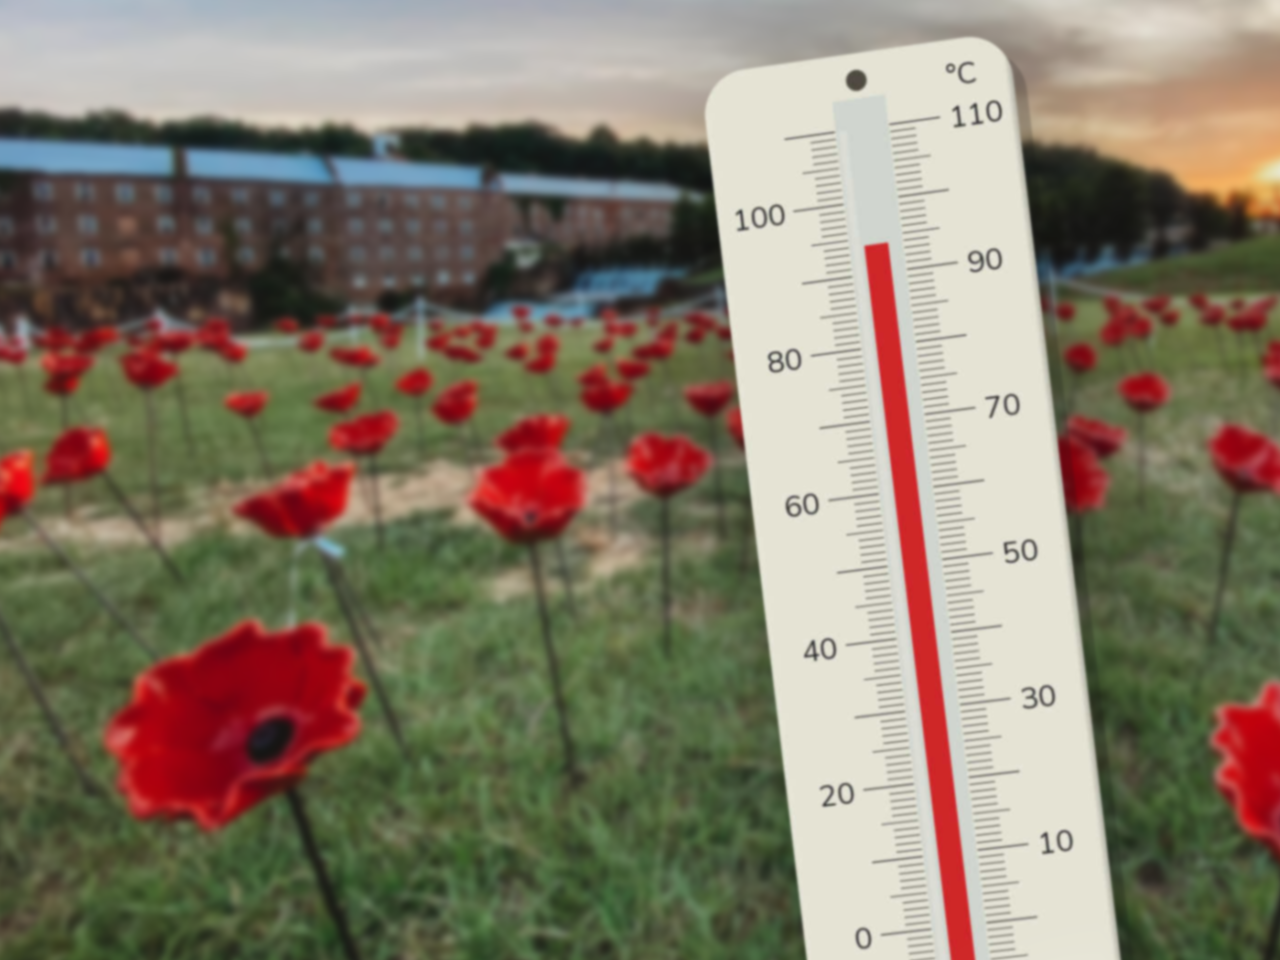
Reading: °C 94
